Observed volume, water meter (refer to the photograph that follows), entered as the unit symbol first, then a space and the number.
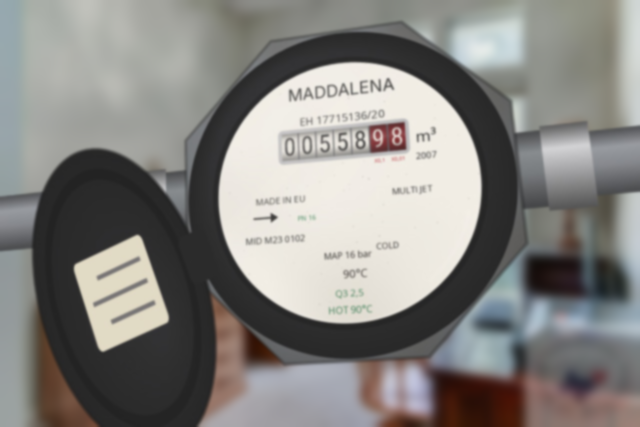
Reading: m³ 558.98
